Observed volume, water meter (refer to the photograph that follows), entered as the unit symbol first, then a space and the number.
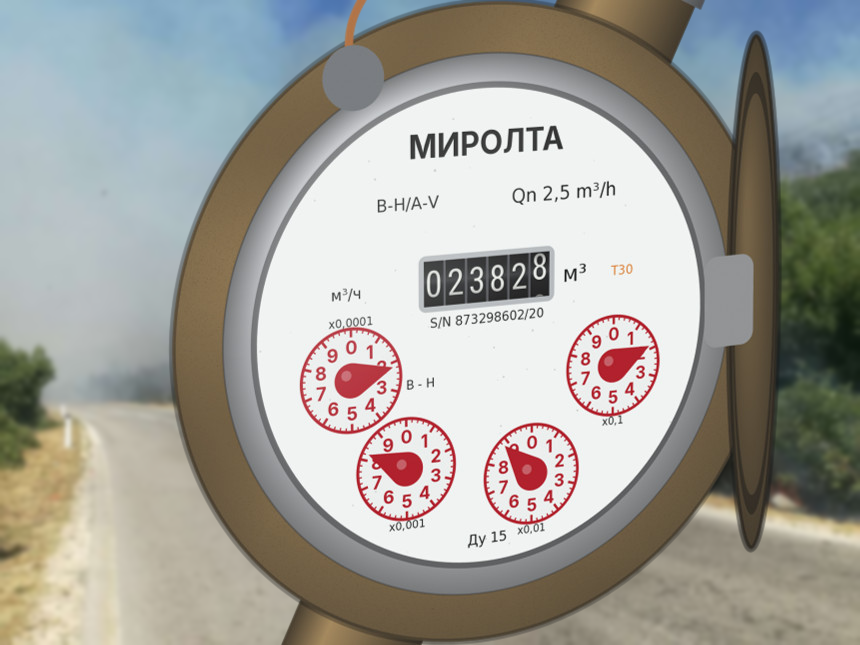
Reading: m³ 23828.1882
